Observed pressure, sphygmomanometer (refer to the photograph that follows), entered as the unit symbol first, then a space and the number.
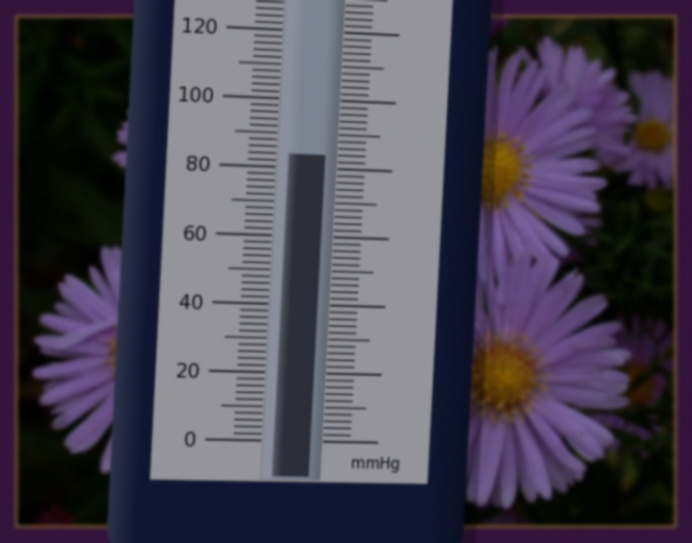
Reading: mmHg 84
